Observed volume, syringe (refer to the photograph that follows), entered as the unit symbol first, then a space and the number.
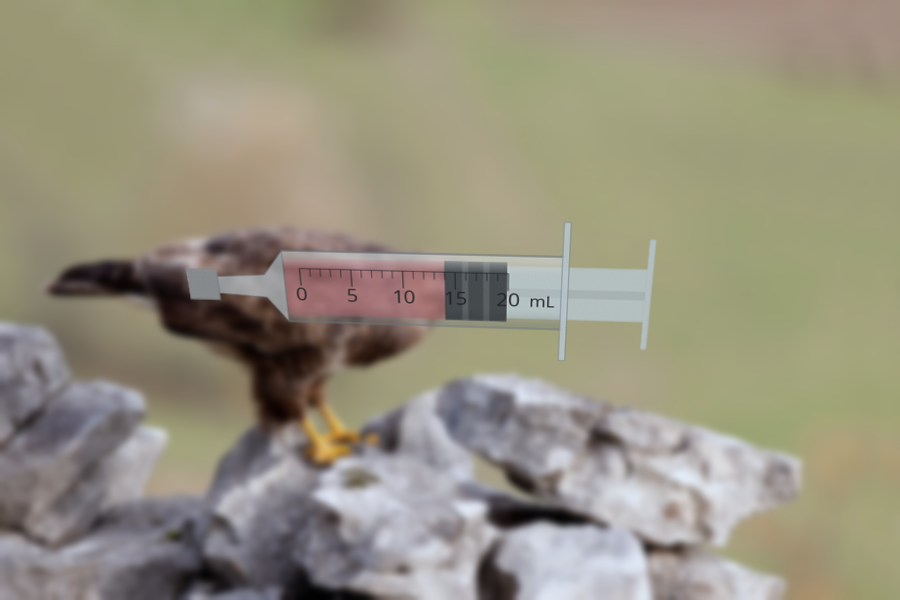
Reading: mL 14
